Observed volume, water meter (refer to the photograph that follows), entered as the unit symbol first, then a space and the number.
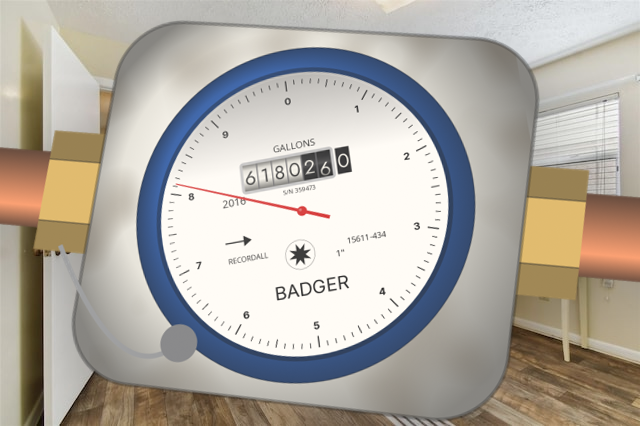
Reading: gal 6180258.1
